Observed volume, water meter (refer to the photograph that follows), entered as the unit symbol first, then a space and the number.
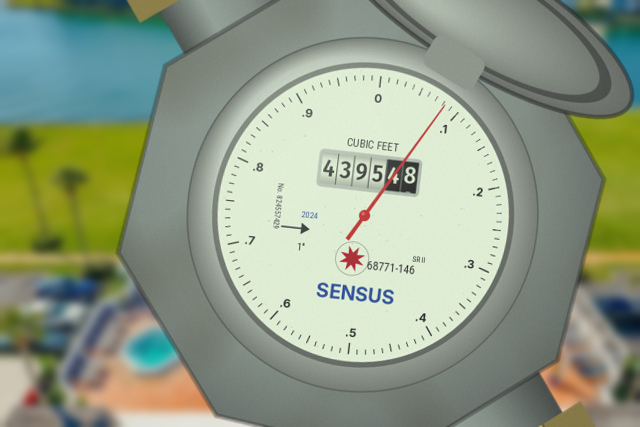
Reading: ft³ 439548.08
